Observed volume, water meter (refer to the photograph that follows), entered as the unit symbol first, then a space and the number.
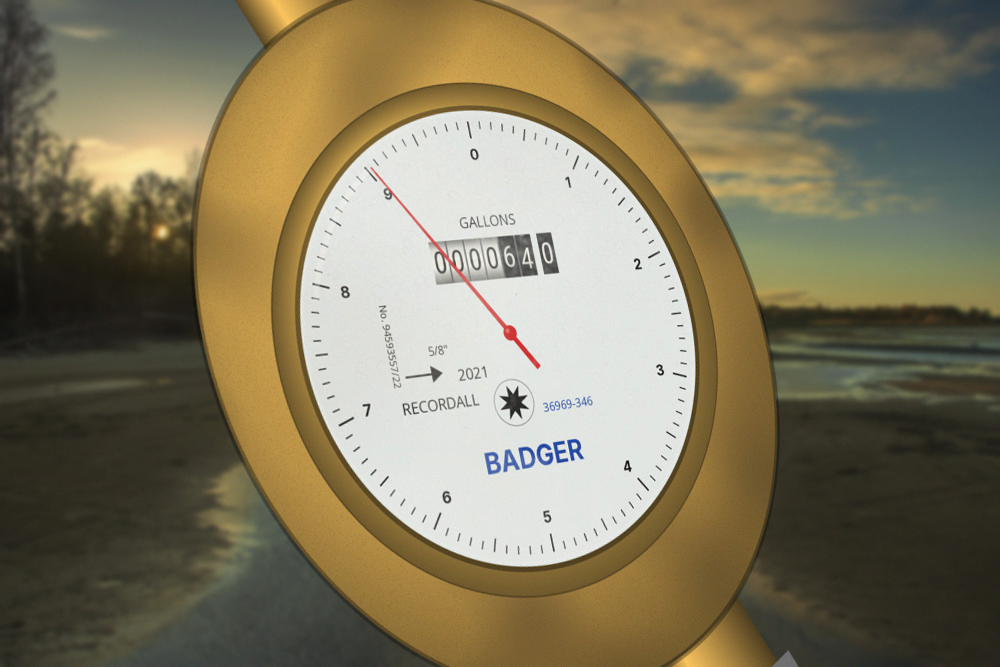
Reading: gal 639.0
